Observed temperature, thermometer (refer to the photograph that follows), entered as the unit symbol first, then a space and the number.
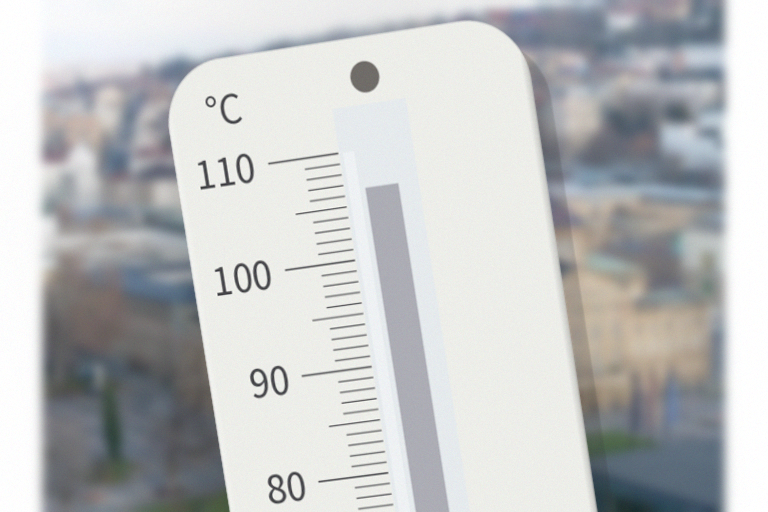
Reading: °C 106.5
